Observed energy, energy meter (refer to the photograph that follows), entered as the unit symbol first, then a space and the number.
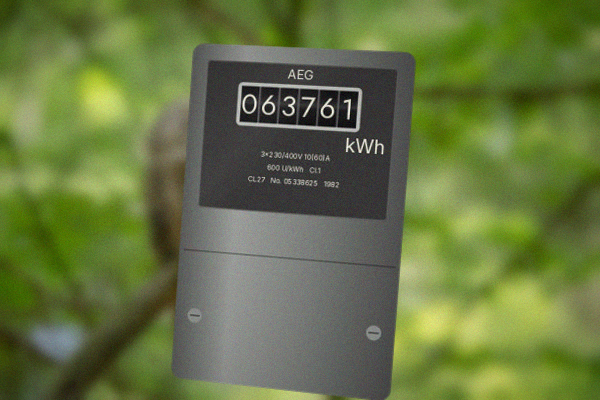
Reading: kWh 63761
